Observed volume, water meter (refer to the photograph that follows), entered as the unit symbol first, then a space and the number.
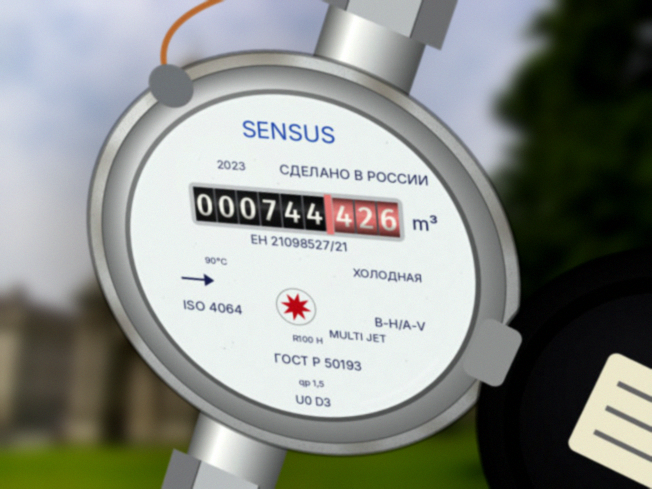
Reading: m³ 744.426
